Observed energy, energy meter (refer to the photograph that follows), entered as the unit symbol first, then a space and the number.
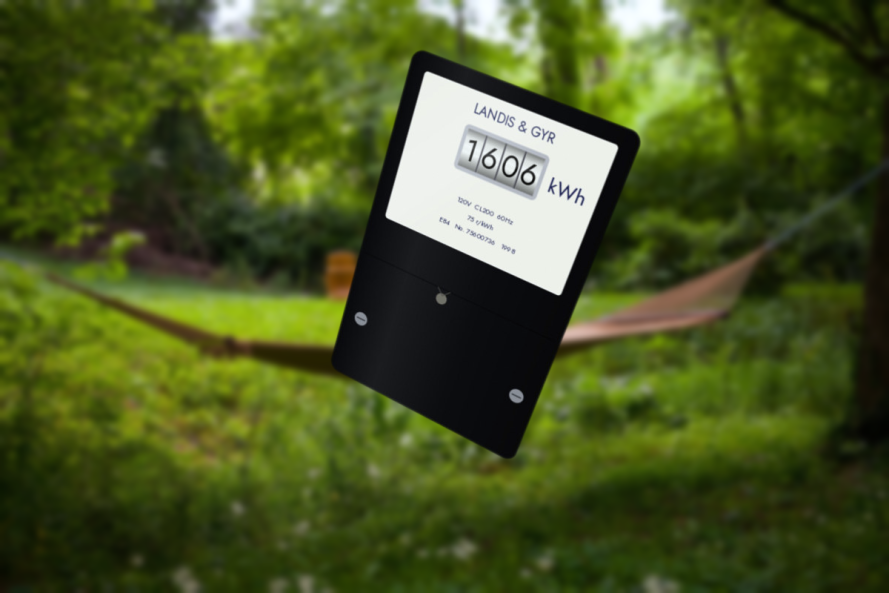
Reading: kWh 1606
